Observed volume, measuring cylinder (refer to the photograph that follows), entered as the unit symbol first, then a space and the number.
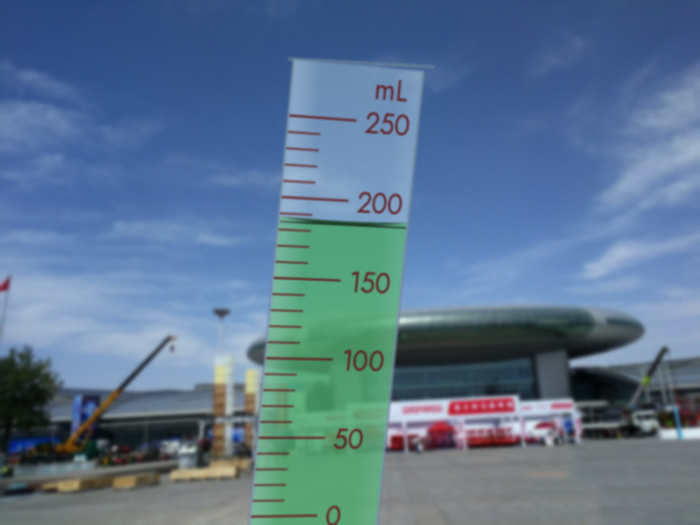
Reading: mL 185
